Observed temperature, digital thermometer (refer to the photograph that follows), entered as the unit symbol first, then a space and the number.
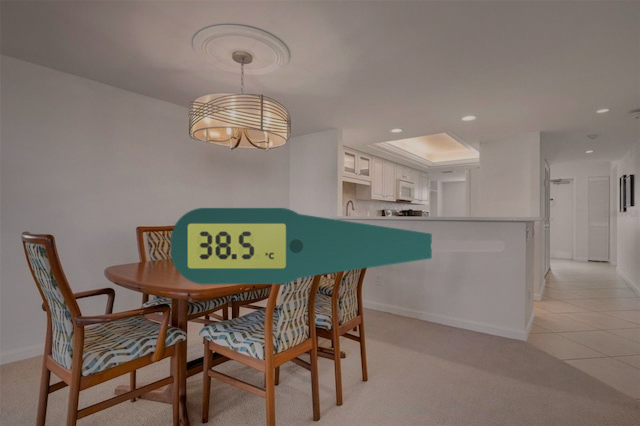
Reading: °C 38.5
